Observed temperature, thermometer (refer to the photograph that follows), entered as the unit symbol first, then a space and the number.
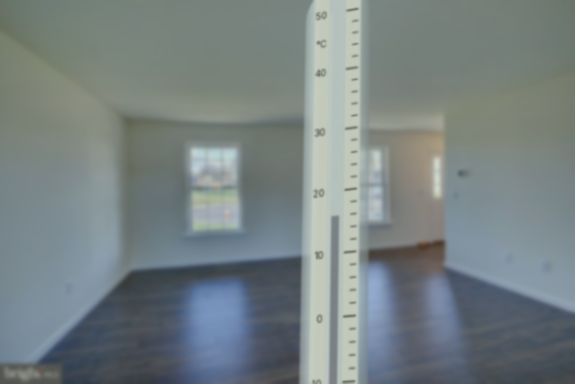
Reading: °C 16
